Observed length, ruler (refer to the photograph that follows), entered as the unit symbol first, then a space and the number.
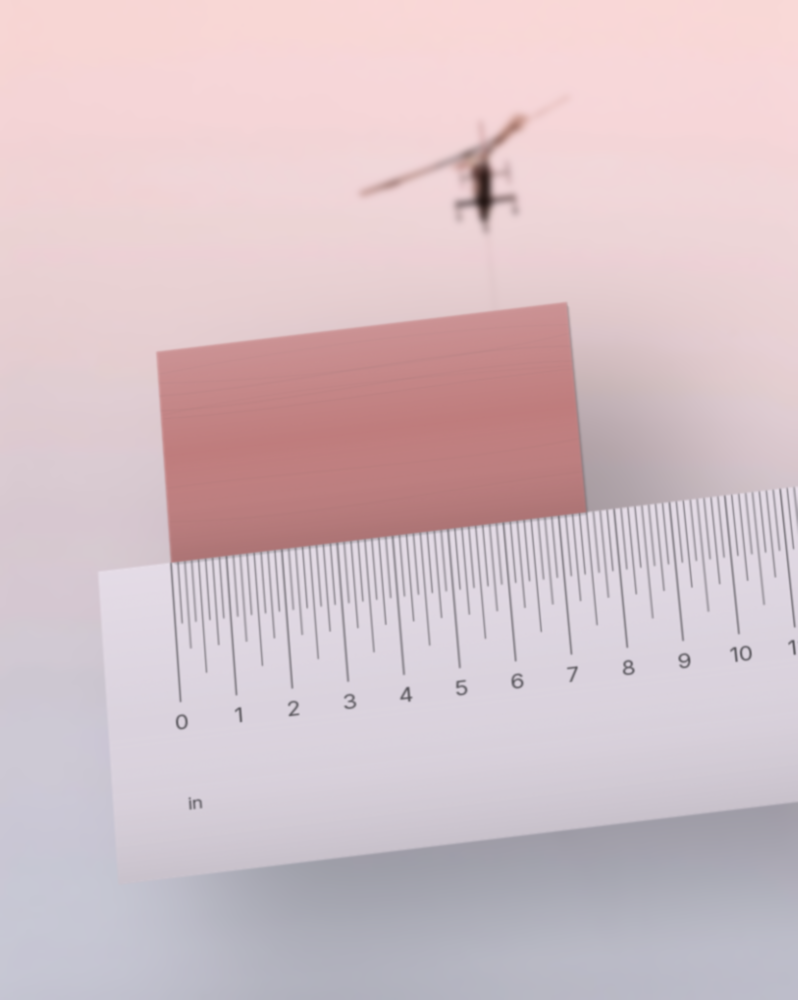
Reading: in 7.5
